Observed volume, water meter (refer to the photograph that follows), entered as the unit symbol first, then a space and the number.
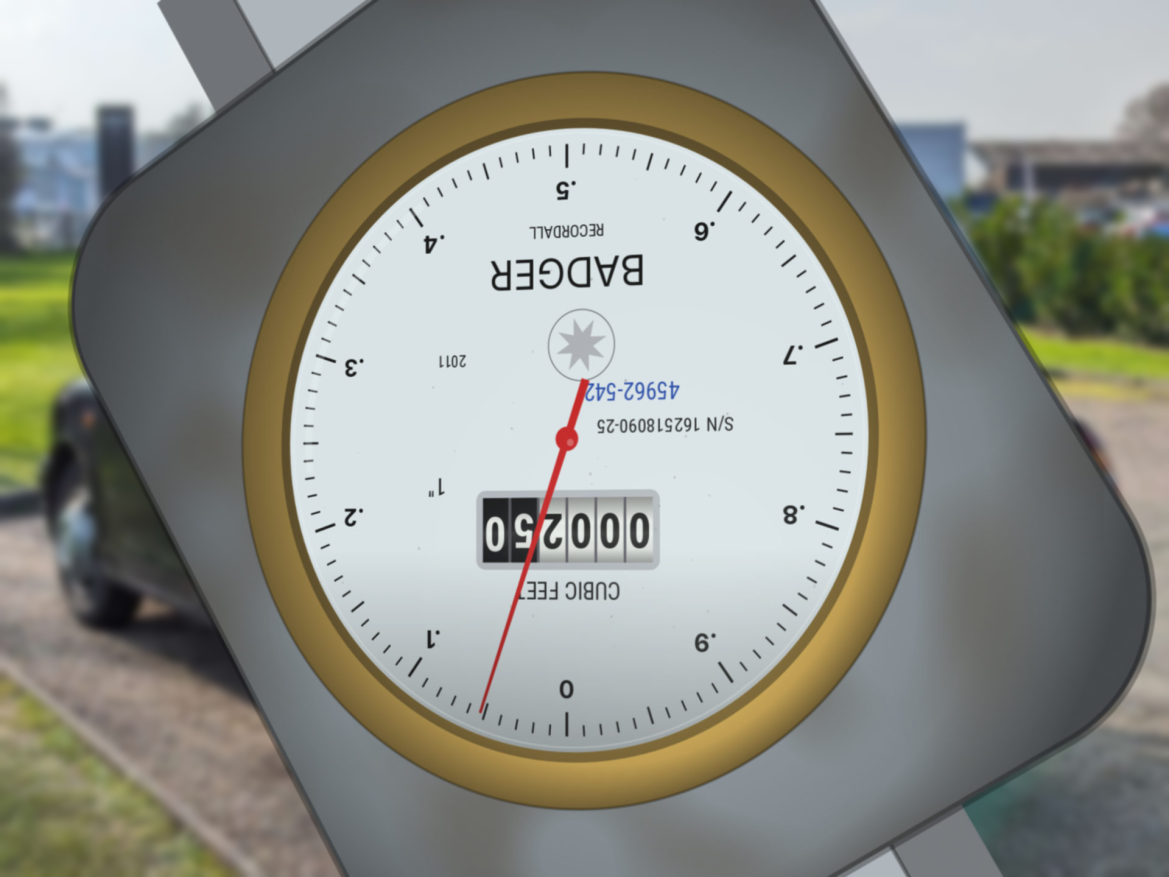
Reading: ft³ 250.05
